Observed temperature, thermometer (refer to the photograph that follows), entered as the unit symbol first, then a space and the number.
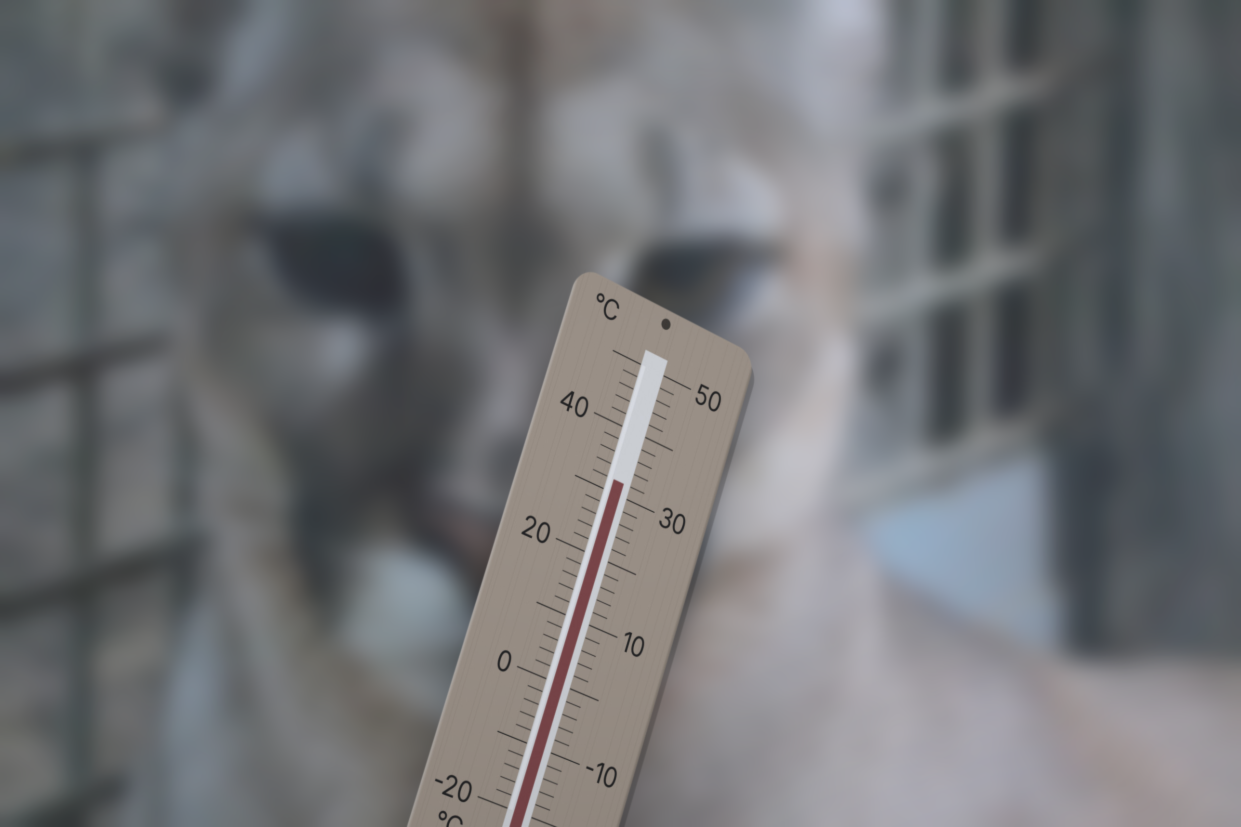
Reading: °C 32
